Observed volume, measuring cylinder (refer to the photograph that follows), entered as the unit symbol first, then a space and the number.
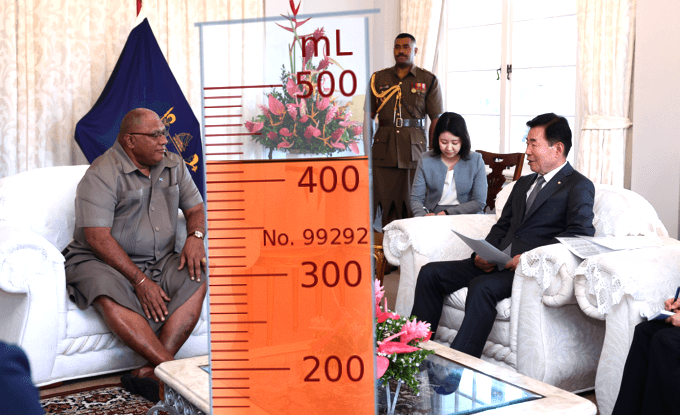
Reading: mL 420
